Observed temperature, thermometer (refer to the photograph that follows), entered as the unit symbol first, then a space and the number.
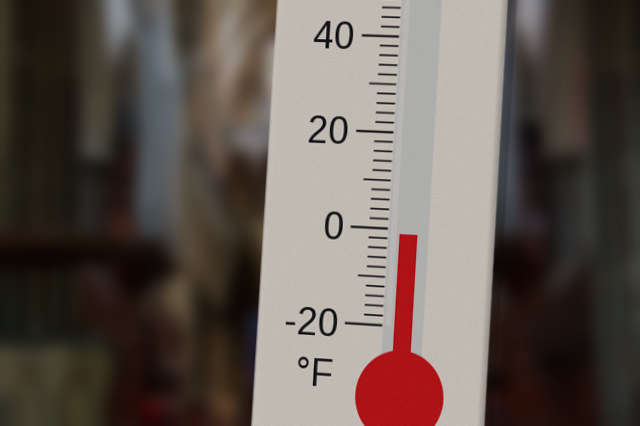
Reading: °F -1
